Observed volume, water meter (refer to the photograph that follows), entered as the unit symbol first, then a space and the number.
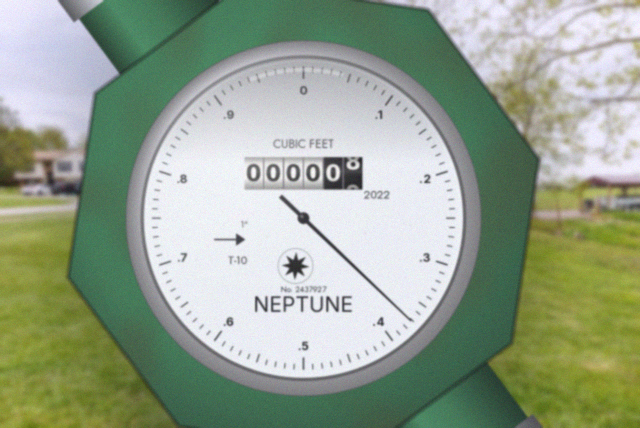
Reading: ft³ 8.37
